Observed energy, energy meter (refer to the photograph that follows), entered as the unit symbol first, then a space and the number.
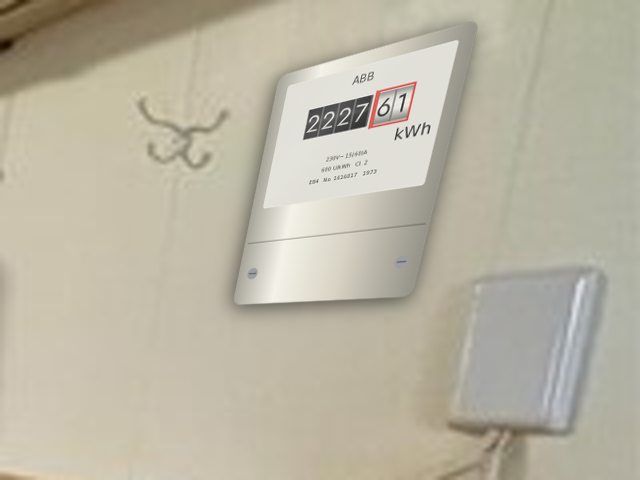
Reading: kWh 2227.61
